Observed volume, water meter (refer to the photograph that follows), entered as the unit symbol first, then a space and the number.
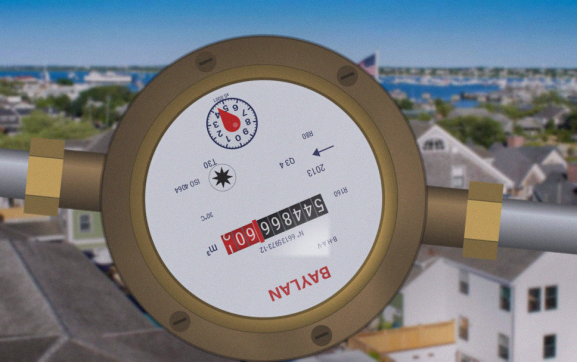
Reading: m³ 544866.6014
